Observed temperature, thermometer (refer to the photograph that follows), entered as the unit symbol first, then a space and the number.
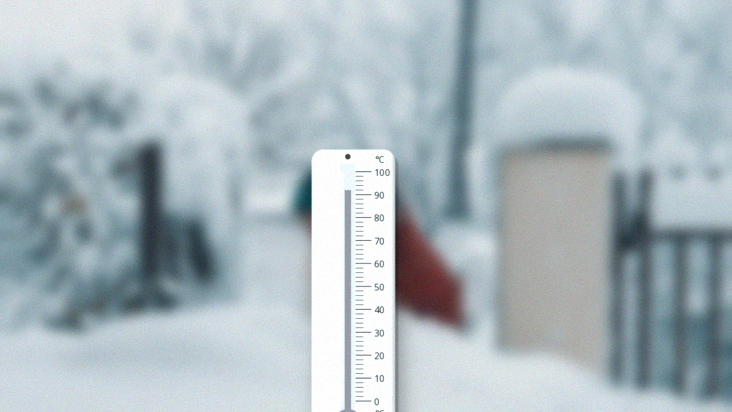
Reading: °C 92
